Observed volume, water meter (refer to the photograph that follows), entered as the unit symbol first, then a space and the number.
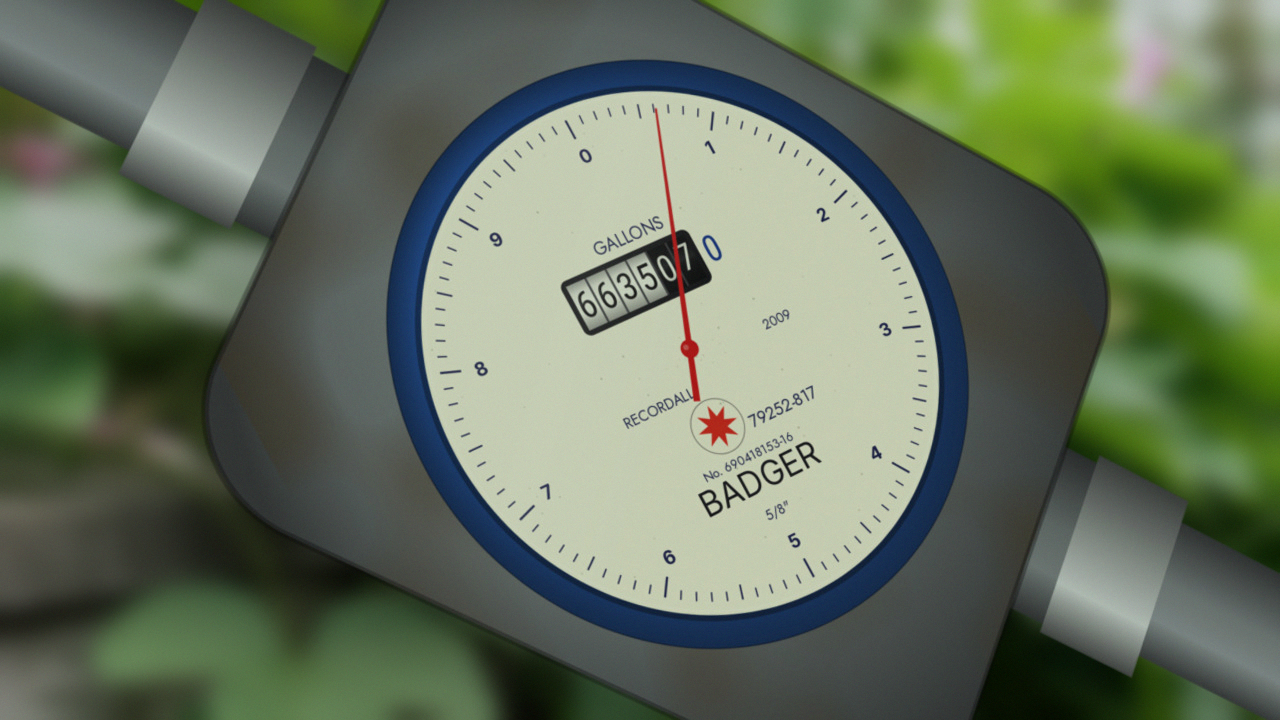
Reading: gal 6635070.6
